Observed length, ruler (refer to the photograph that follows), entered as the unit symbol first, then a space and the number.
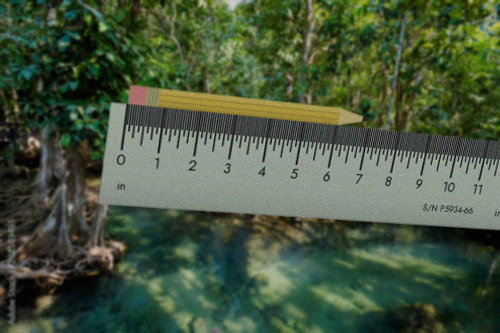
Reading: in 7
